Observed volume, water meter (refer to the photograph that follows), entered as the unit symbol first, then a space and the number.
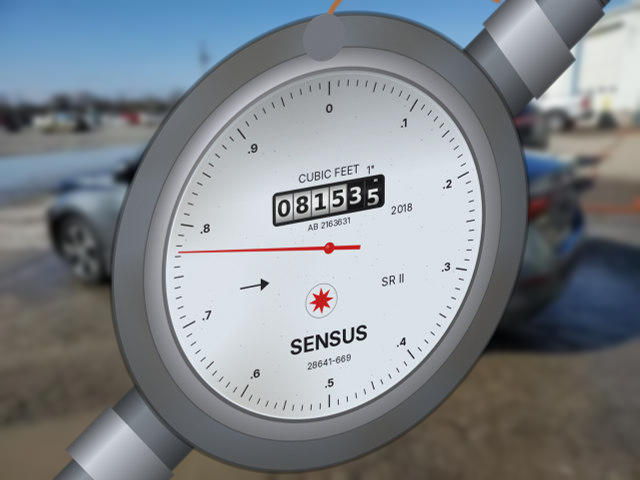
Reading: ft³ 81534.77
